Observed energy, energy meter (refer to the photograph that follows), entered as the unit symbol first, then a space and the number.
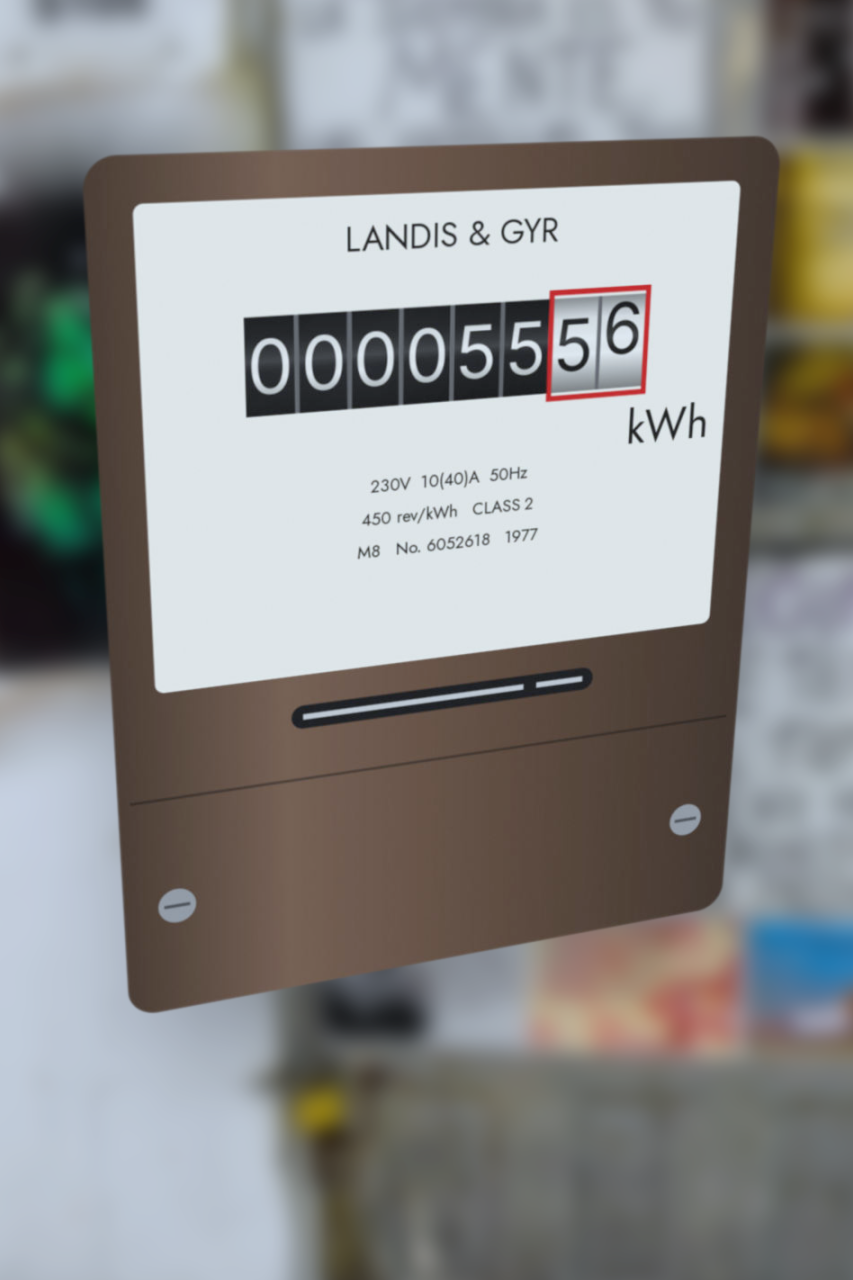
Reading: kWh 55.56
